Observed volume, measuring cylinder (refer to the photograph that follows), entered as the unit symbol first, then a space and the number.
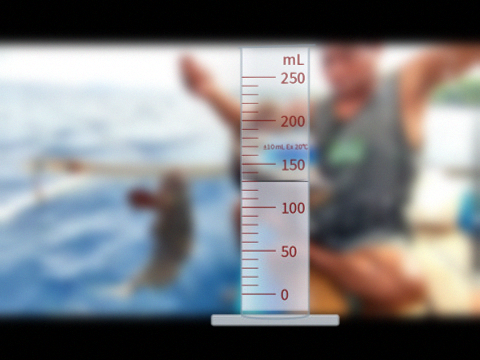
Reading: mL 130
